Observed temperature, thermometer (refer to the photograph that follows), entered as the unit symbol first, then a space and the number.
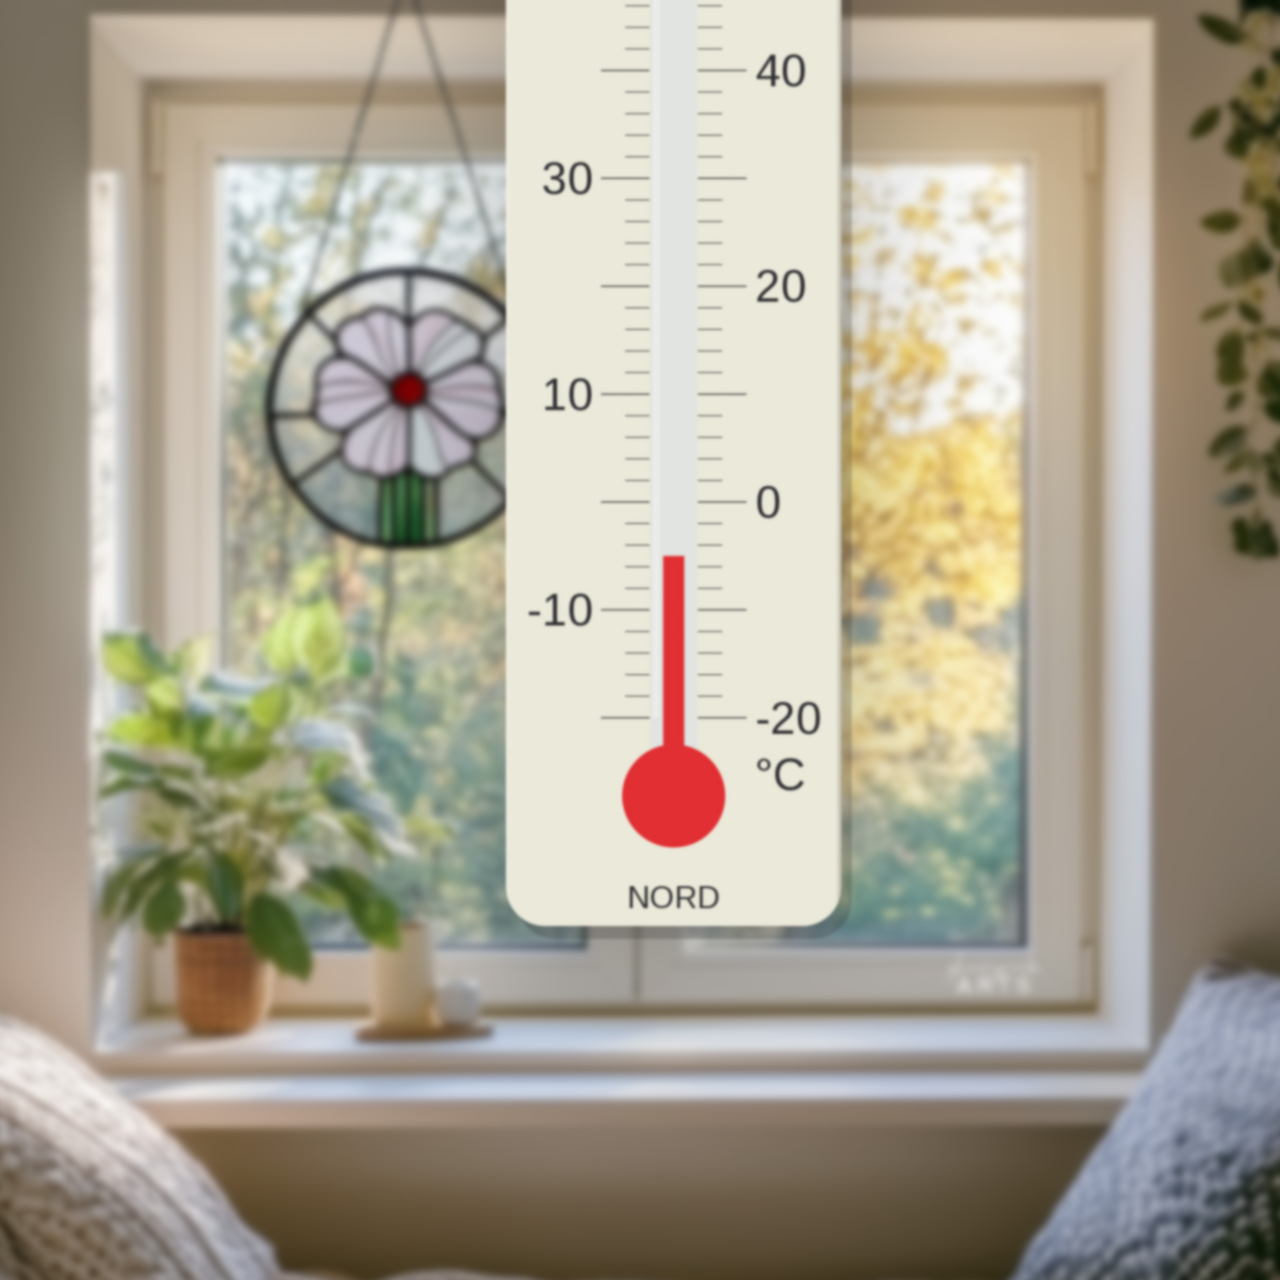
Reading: °C -5
